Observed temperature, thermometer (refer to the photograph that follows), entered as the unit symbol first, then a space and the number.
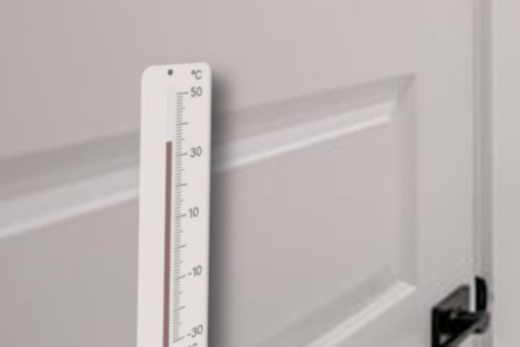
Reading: °C 35
